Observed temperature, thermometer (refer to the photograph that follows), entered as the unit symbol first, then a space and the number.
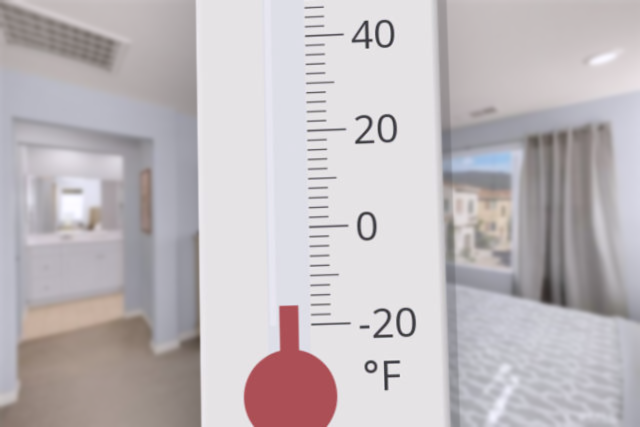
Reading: °F -16
